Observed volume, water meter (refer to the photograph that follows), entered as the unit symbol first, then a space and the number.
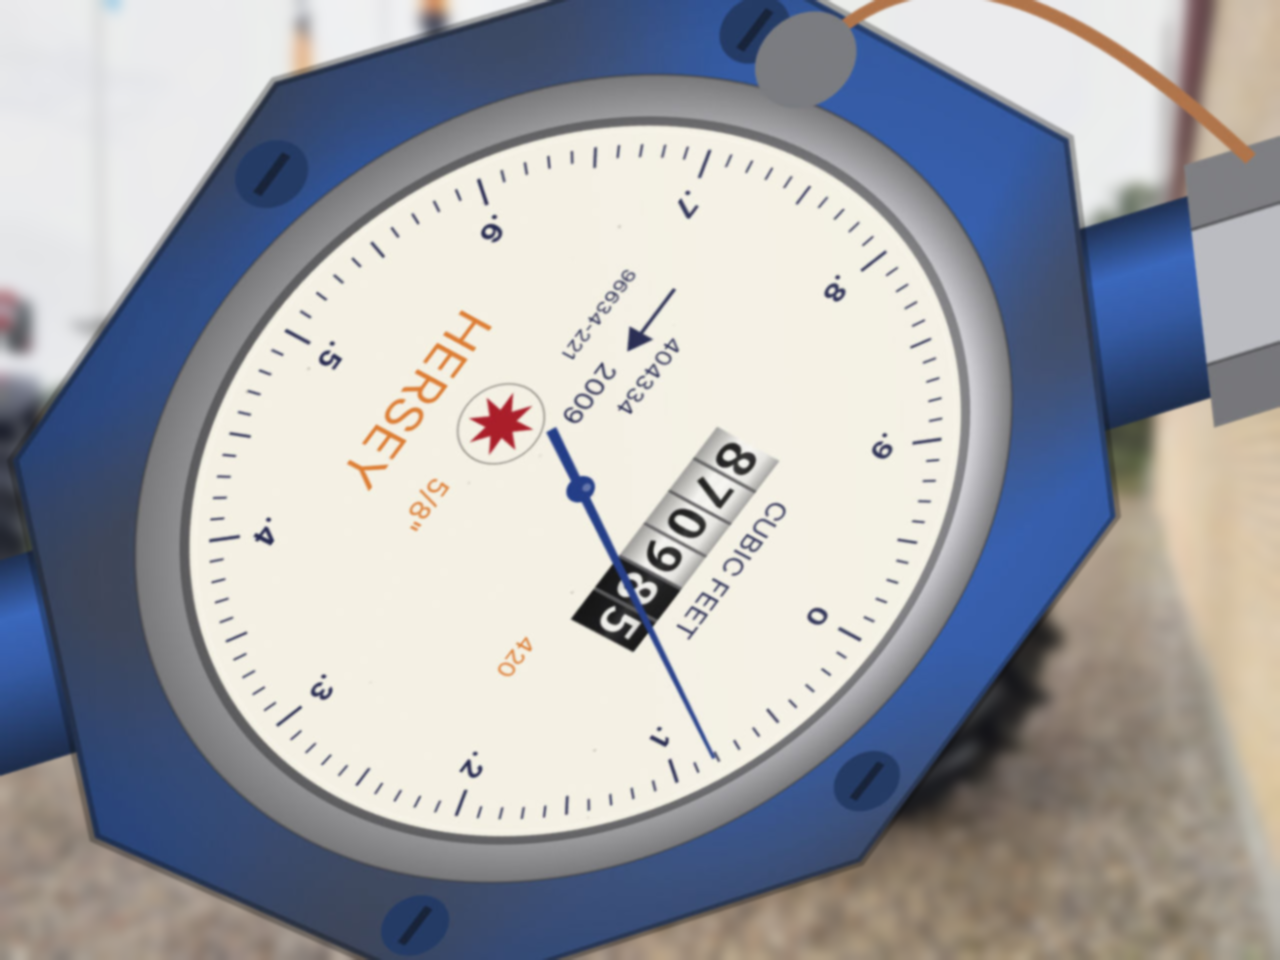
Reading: ft³ 870985.08
